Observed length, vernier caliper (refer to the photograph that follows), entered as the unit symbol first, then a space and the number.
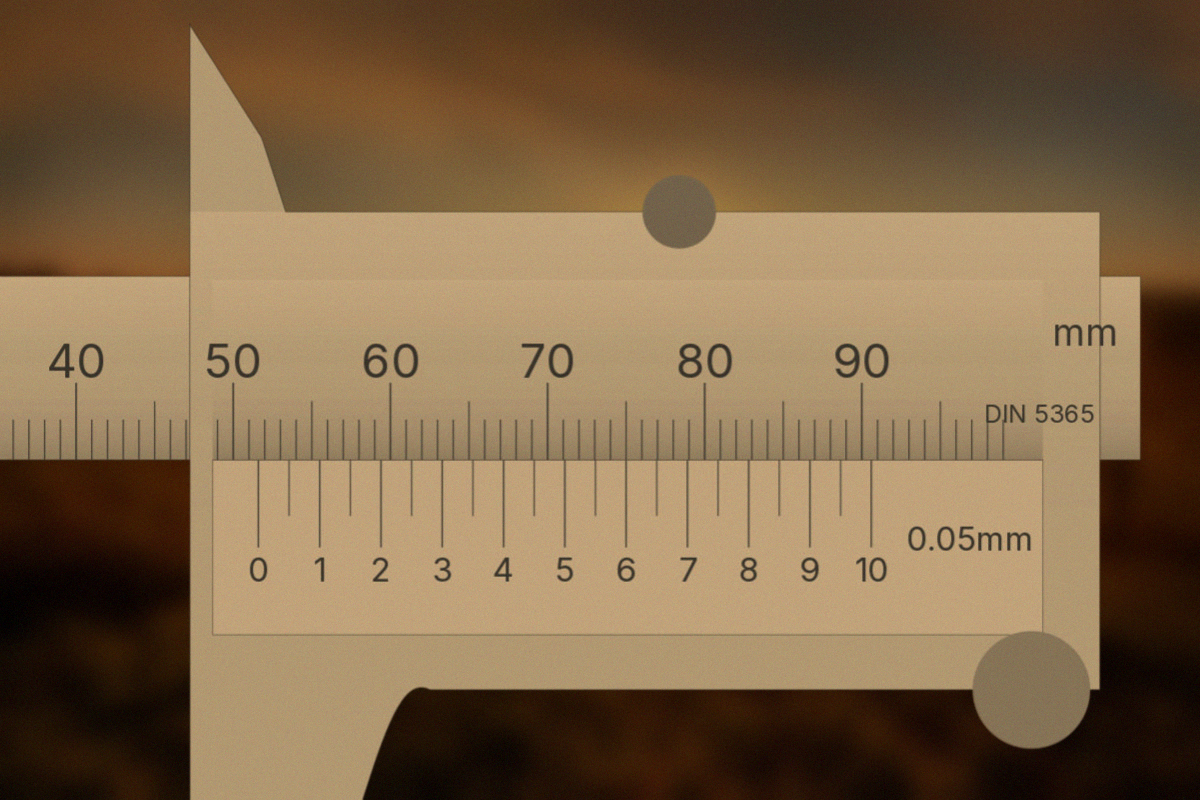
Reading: mm 51.6
